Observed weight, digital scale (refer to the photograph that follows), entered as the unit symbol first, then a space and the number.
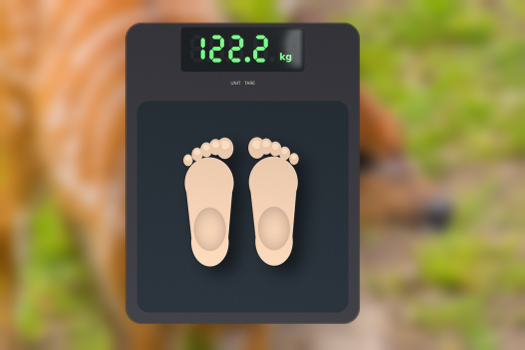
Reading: kg 122.2
